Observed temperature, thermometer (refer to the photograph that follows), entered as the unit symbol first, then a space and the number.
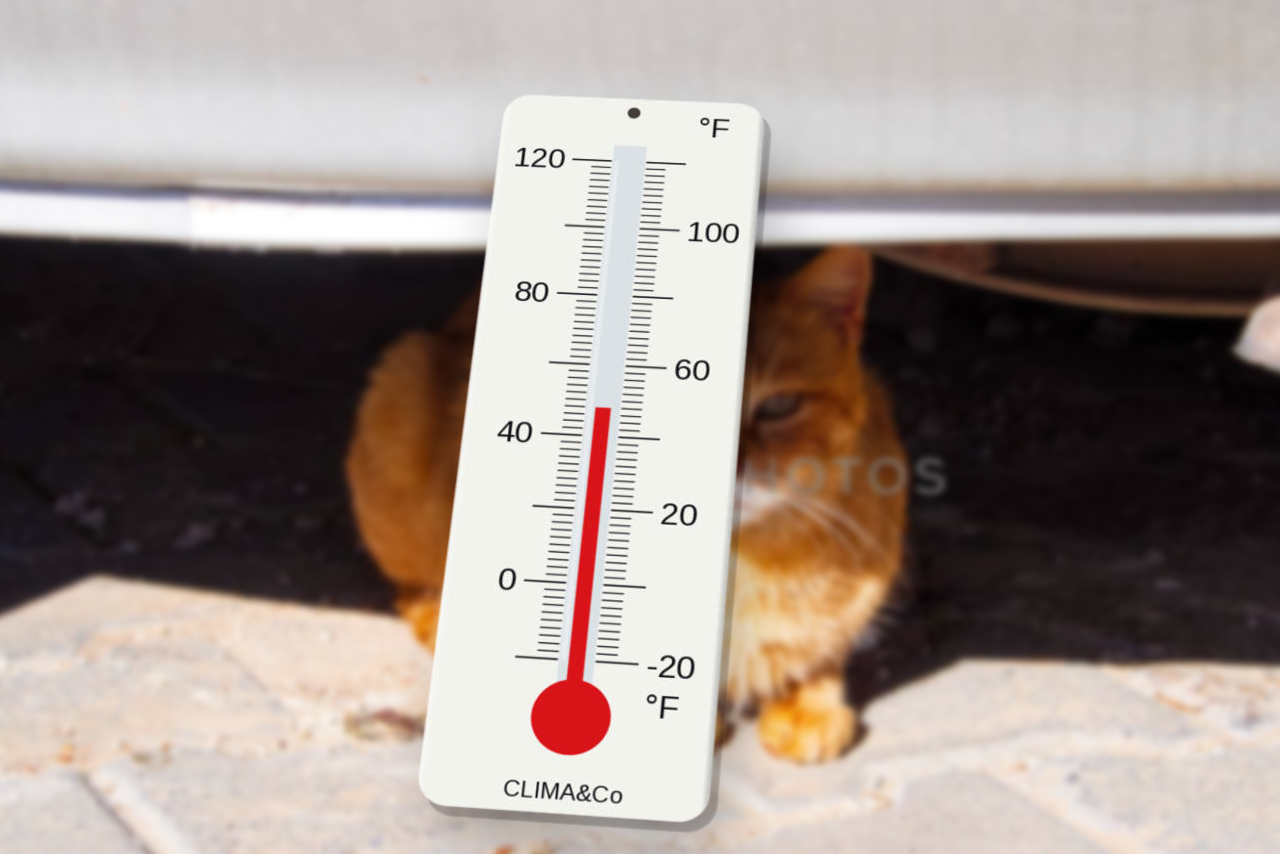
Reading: °F 48
